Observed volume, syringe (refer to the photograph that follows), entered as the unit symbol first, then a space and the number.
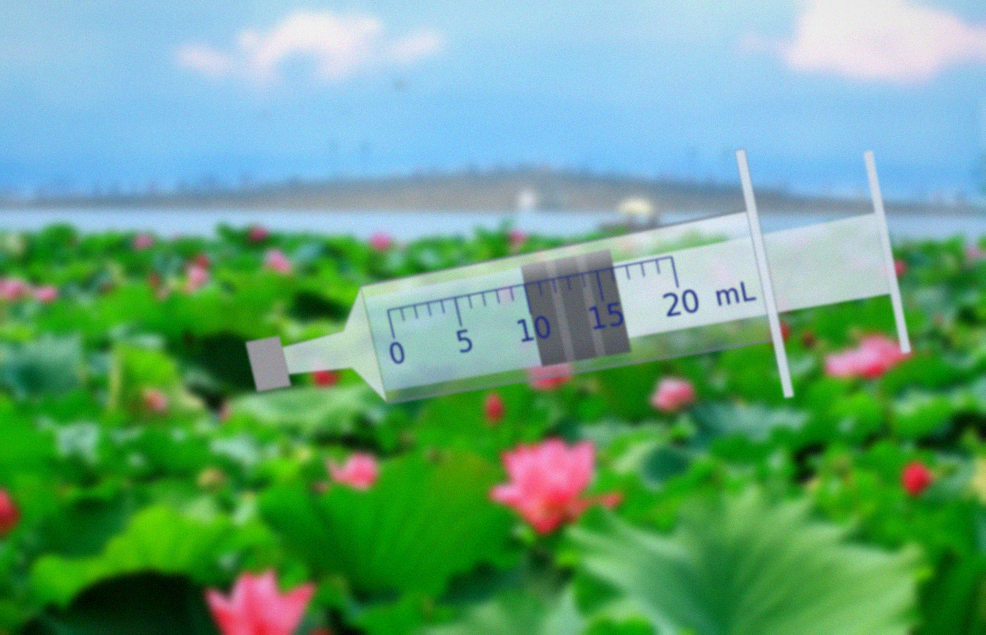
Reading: mL 10
